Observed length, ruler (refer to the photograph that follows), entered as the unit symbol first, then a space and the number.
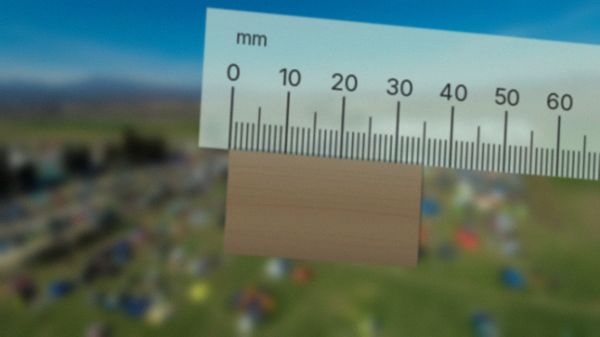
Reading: mm 35
